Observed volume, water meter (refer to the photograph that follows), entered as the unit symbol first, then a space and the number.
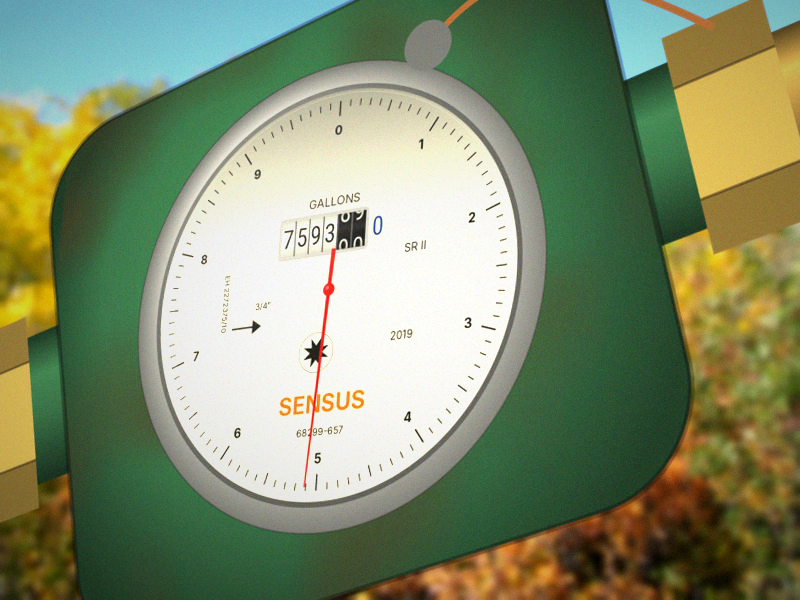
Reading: gal 7593895.1
